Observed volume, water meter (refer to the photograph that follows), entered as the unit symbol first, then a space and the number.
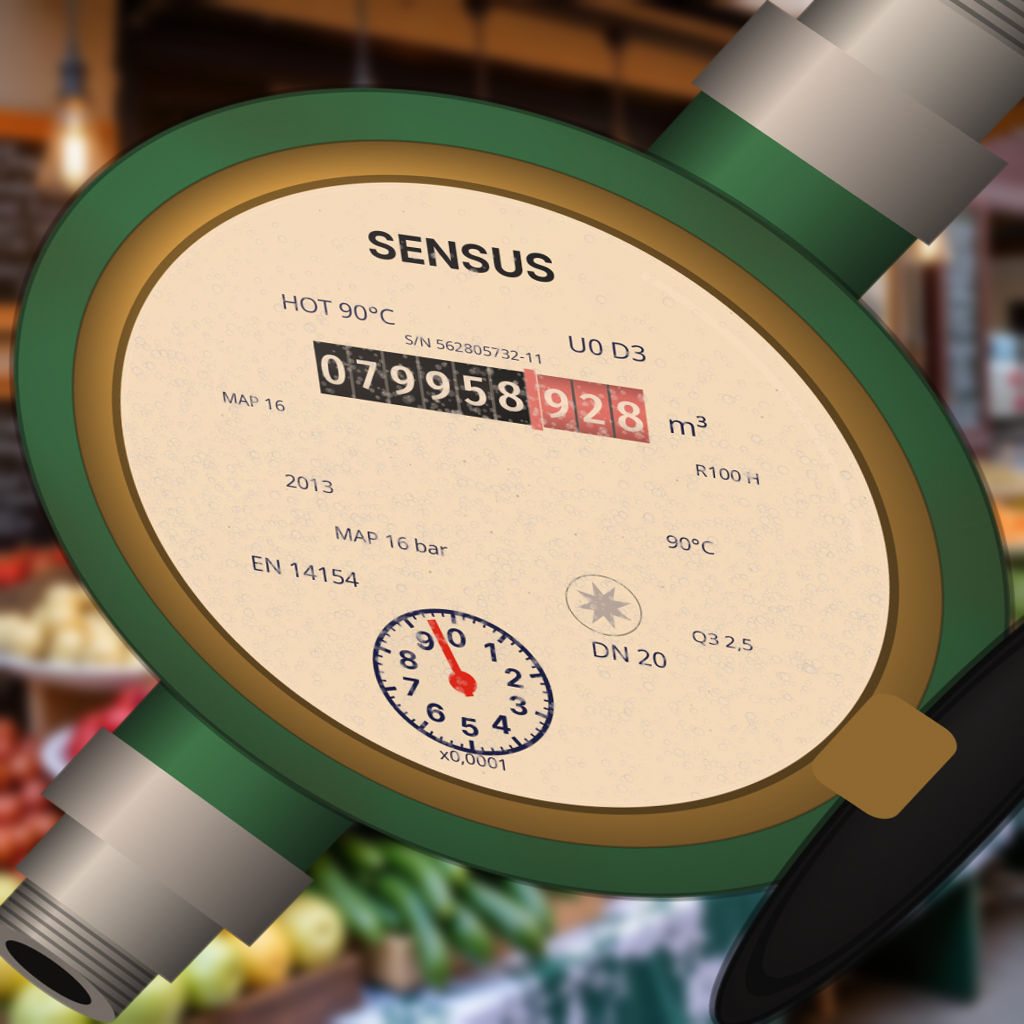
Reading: m³ 79958.9279
